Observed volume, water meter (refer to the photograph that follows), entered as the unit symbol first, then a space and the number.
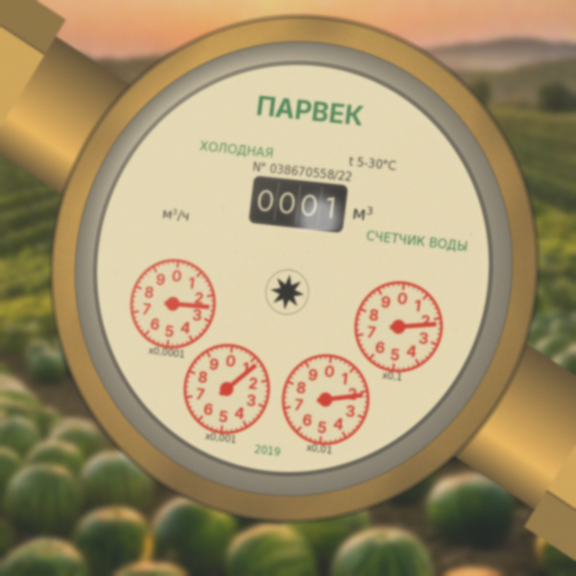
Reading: m³ 1.2212
